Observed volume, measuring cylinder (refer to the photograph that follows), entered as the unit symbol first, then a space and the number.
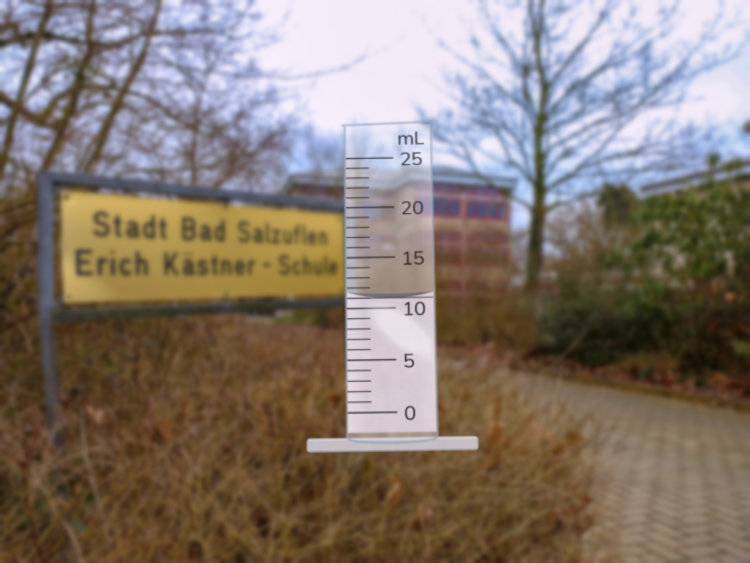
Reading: mL 11
